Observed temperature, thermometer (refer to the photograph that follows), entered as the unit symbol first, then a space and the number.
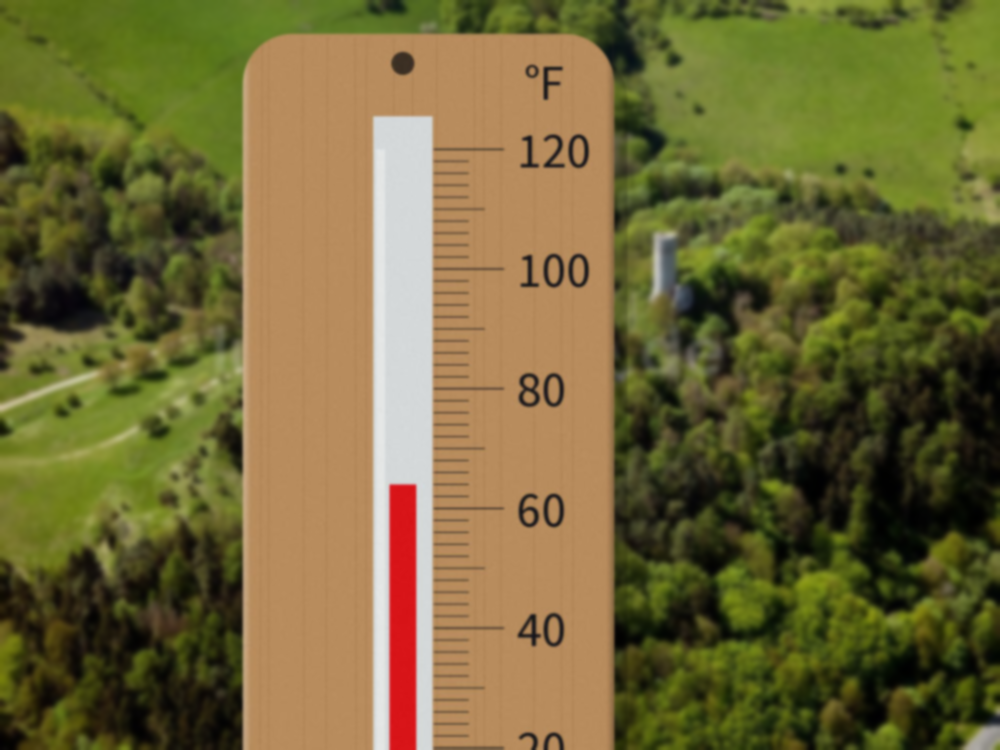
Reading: °F 64
